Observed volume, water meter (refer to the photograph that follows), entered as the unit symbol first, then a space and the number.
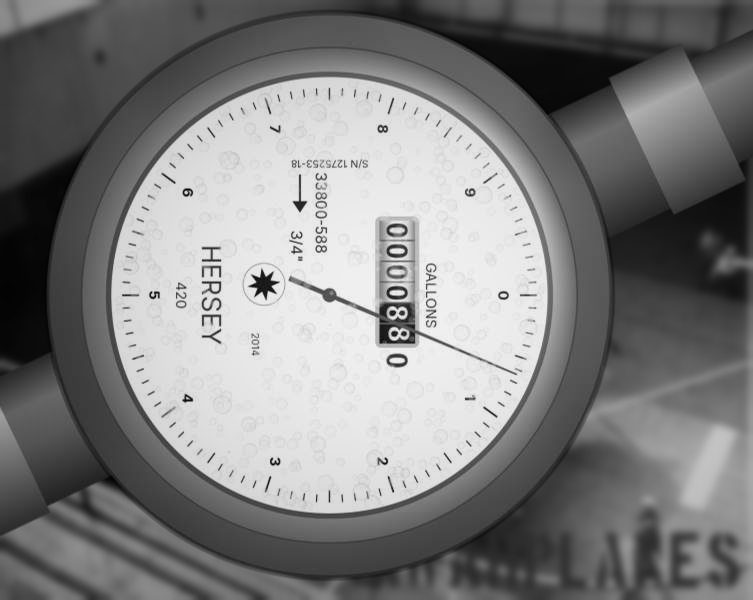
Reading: gal 880.6
